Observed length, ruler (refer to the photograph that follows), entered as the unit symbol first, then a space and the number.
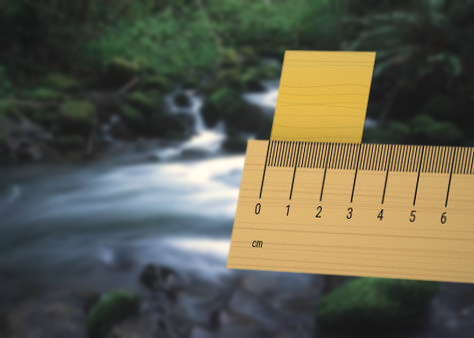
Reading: cm 3
